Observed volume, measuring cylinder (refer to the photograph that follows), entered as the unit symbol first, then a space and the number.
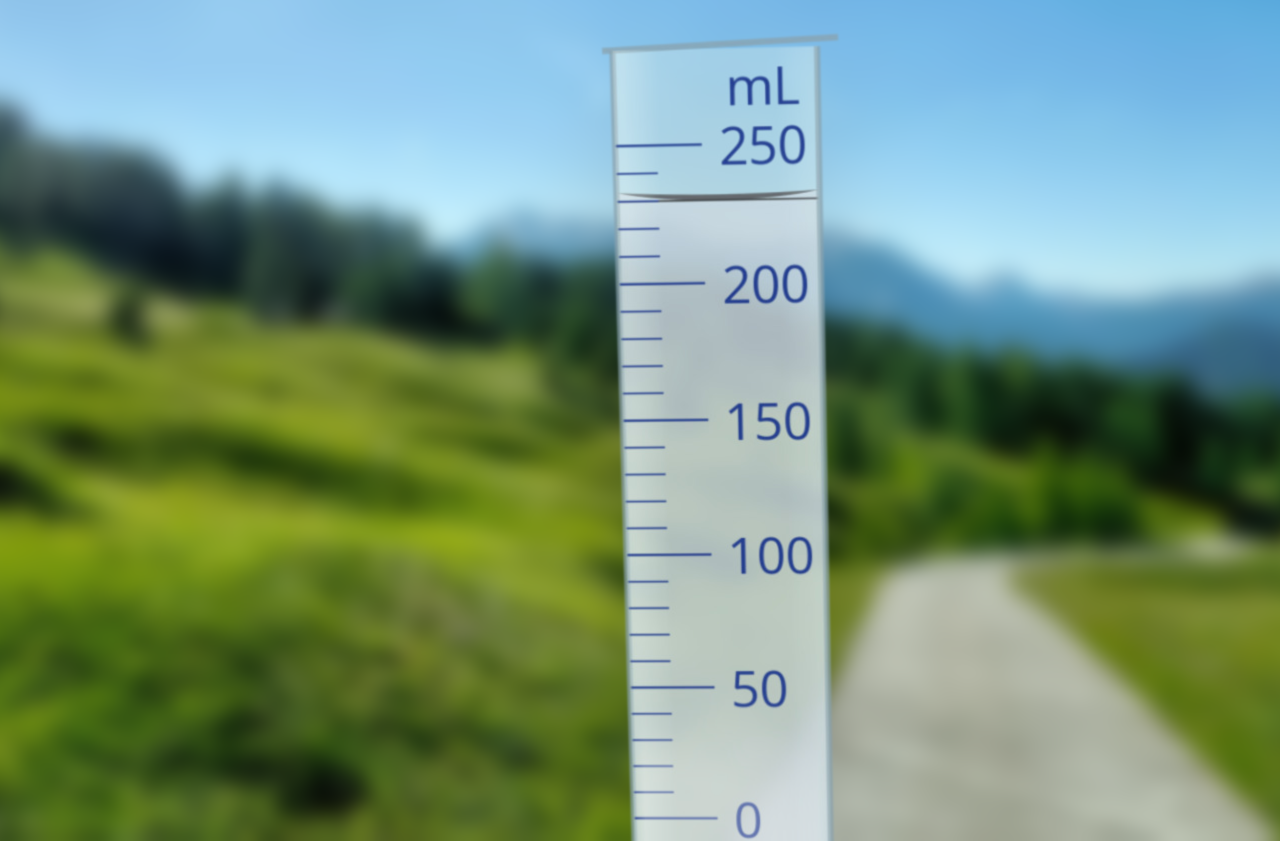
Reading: mL 230
